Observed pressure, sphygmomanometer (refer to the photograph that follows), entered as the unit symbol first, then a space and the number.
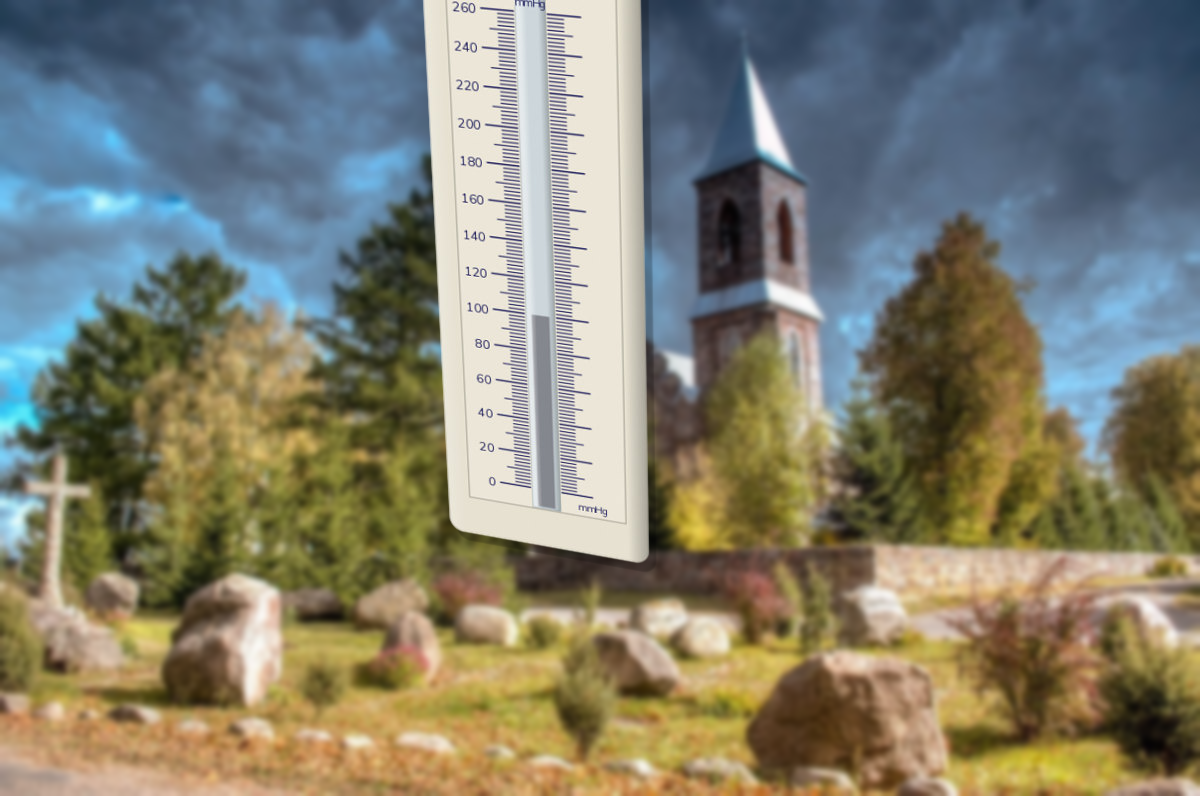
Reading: mmHg 100
